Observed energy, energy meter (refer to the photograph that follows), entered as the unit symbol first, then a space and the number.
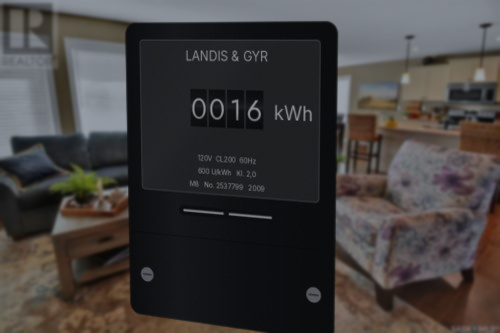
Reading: kWh 16
